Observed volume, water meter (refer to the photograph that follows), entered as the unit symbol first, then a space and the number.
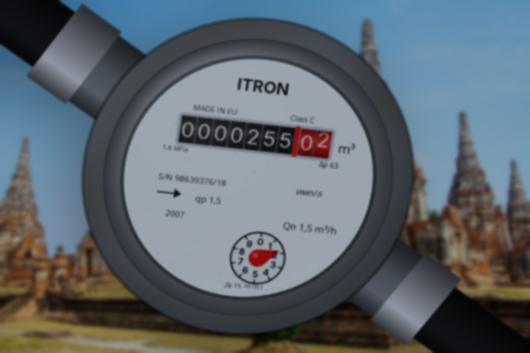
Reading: m³ 255.021
